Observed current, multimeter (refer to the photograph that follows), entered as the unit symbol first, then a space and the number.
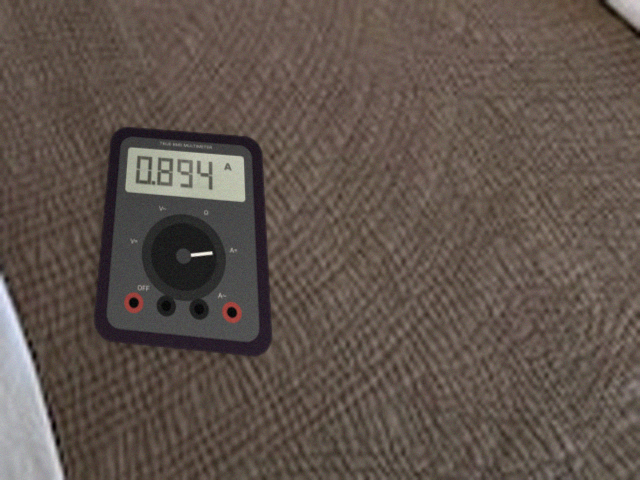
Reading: A 0.894
